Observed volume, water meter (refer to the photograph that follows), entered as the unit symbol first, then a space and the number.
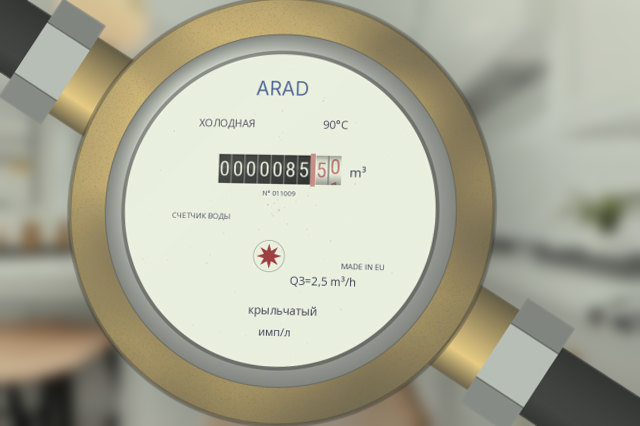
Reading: m³ 85.50
